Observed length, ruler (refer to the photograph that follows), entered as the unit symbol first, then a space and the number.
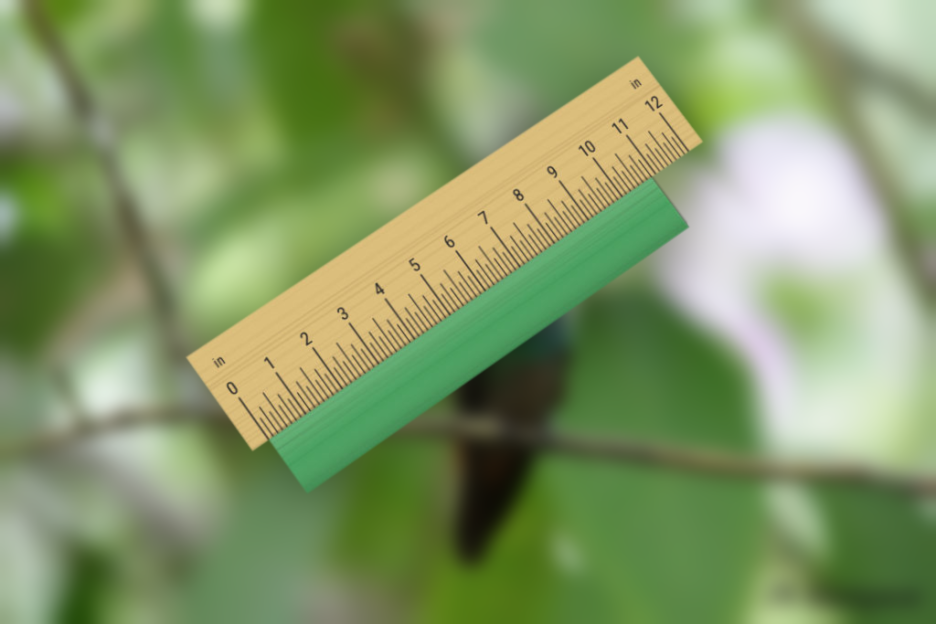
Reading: in 10.875
